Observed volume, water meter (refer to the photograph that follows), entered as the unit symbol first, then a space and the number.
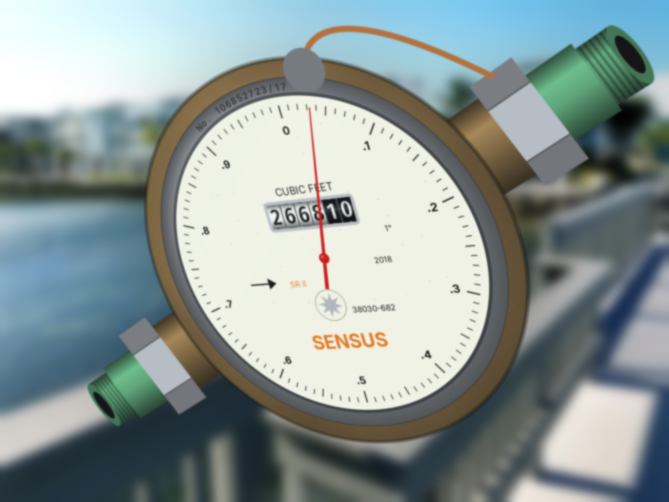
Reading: ft³ 266810.03
